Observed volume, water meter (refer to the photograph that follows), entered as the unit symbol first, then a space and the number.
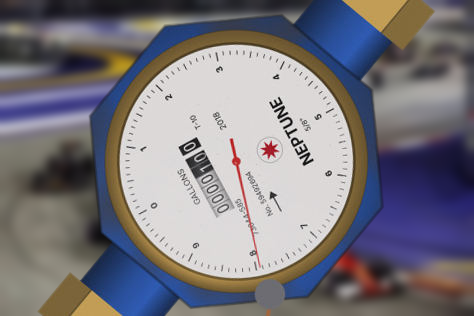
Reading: gal 97.9
